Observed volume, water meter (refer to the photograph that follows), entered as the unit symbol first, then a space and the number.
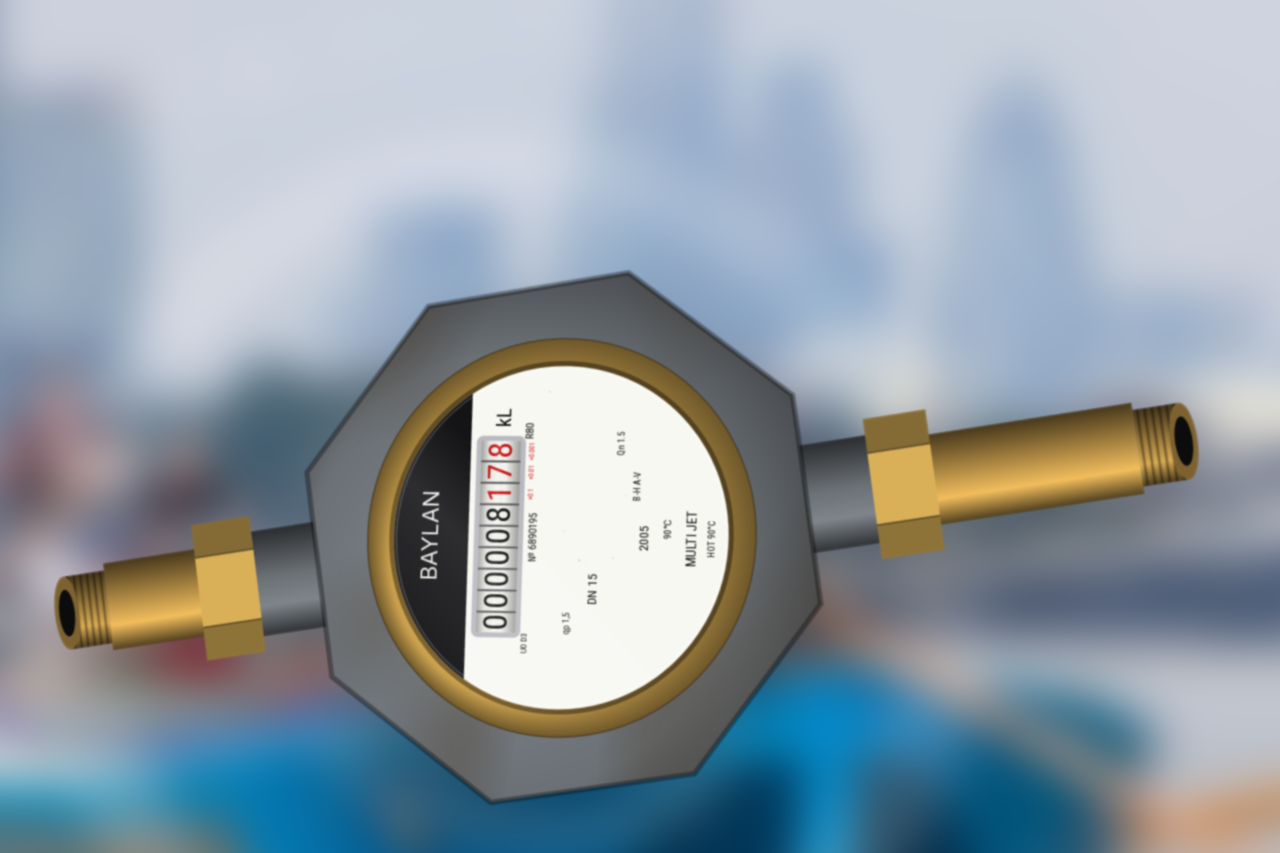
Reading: kL 8.178
